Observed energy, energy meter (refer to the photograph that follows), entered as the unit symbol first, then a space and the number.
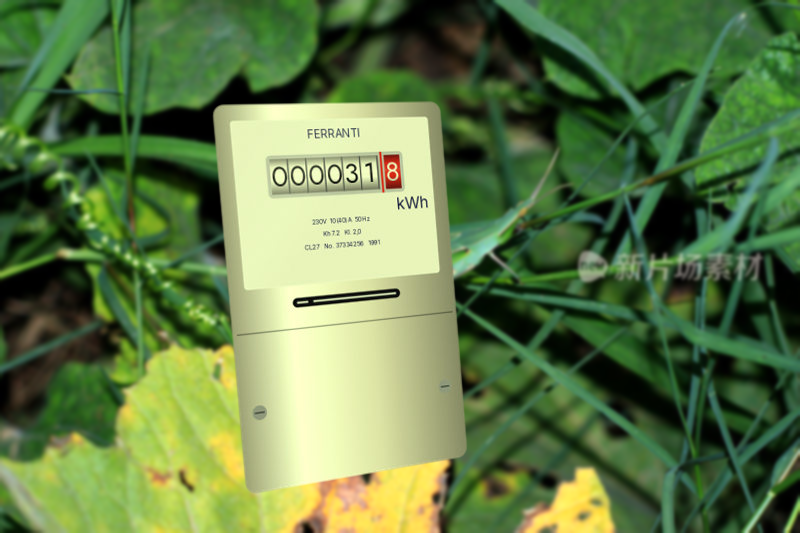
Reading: kWh 31.8
